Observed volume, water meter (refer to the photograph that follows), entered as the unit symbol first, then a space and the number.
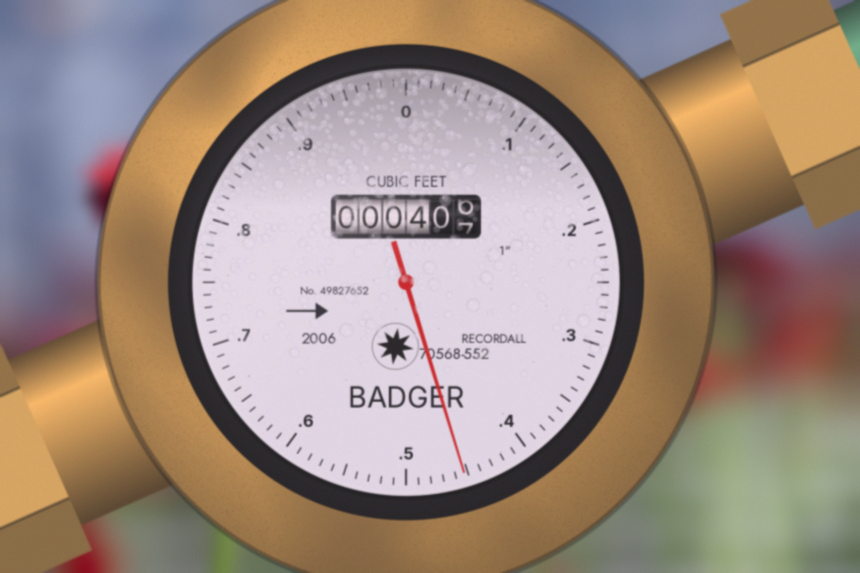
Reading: ft³ 406.45
